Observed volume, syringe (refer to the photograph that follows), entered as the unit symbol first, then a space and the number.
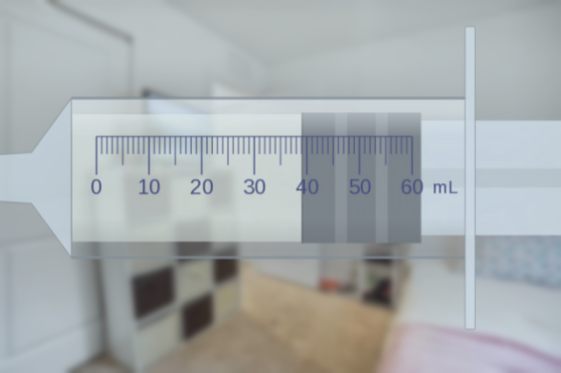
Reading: mL 39
